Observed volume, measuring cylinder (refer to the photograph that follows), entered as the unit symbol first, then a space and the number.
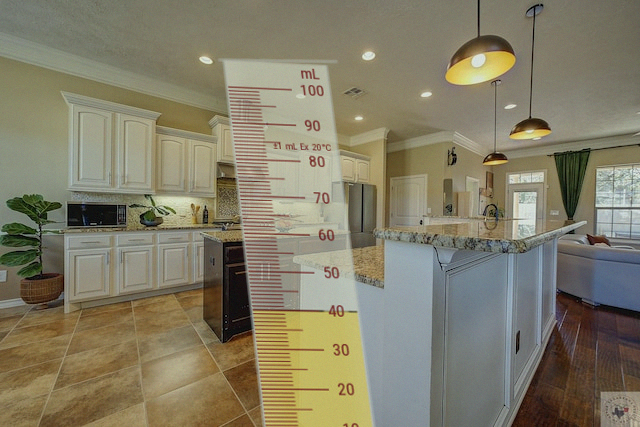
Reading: mL 40
